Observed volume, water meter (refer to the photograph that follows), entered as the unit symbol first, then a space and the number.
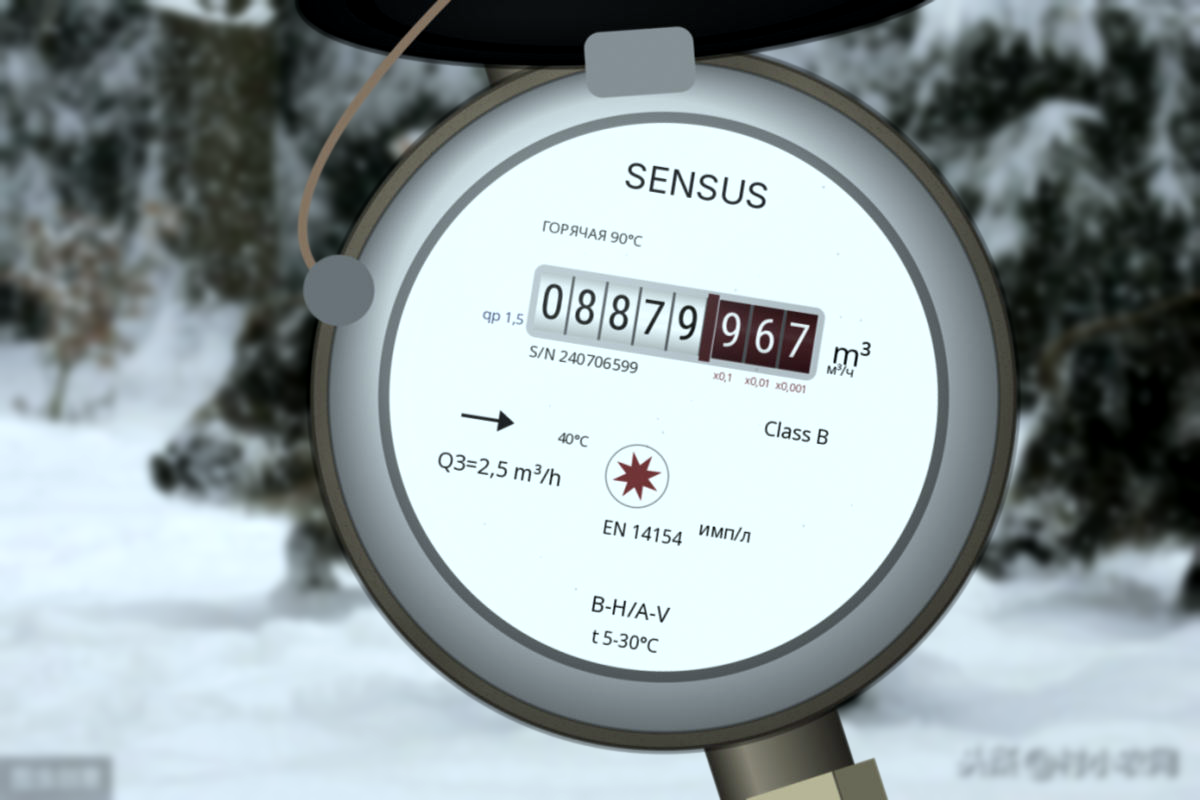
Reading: m³ 8879.967
